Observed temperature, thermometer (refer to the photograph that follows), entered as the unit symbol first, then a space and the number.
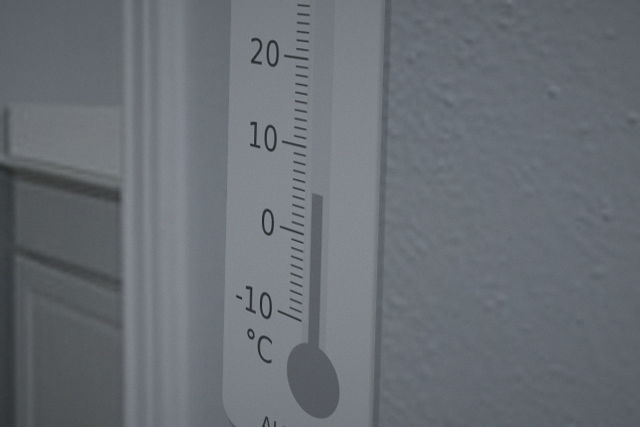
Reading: °C 5
